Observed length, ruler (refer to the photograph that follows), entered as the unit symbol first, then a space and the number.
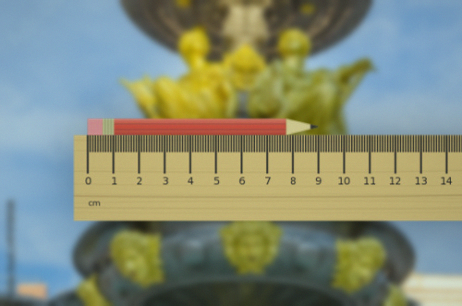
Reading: cm 9
